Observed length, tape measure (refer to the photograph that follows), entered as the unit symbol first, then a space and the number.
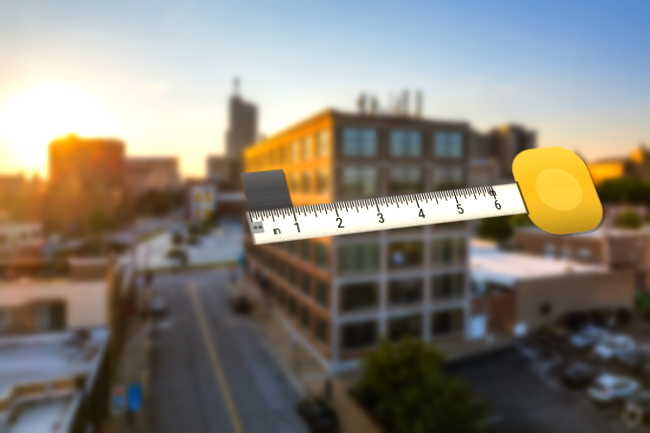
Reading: in 1
